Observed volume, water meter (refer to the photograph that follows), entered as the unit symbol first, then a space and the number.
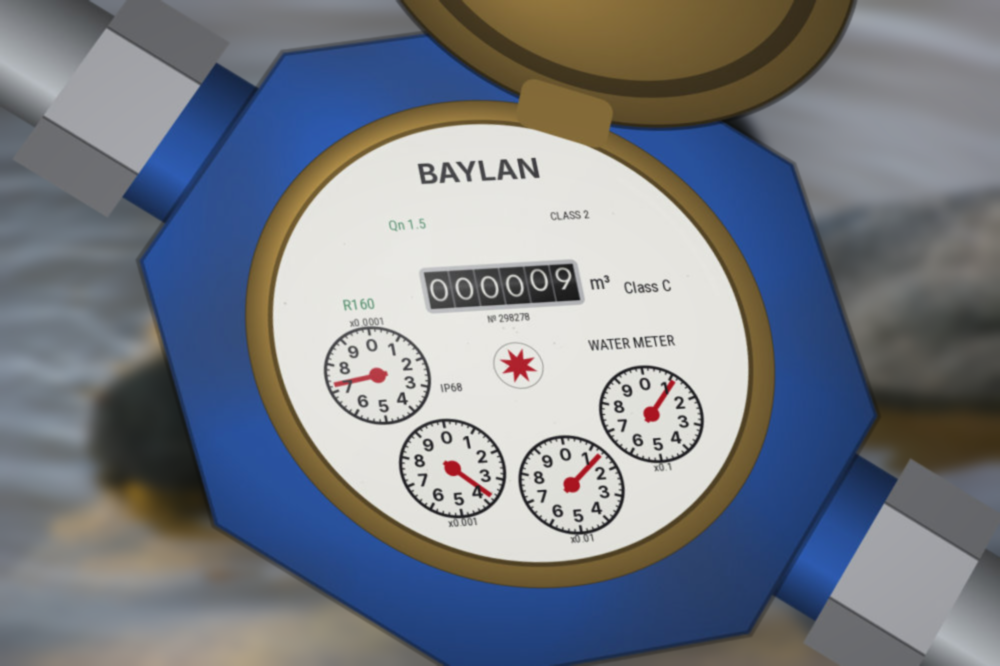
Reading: m³ 9.1137
